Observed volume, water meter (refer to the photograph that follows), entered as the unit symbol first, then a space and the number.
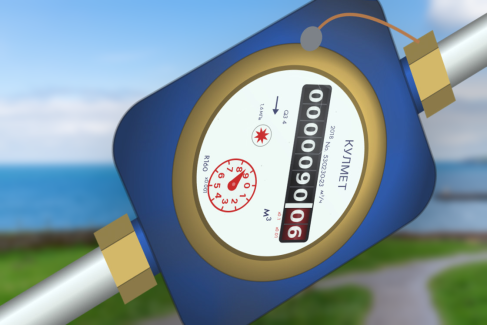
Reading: m³ 90.068
